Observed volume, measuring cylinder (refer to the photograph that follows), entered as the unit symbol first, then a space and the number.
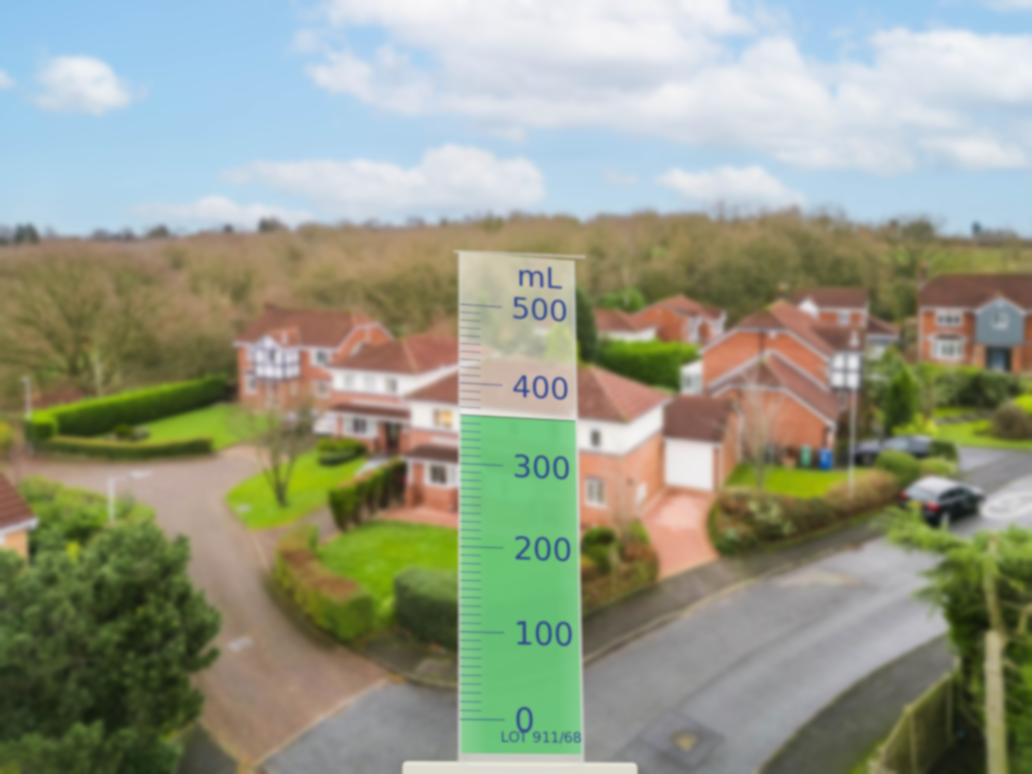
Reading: mL 360
